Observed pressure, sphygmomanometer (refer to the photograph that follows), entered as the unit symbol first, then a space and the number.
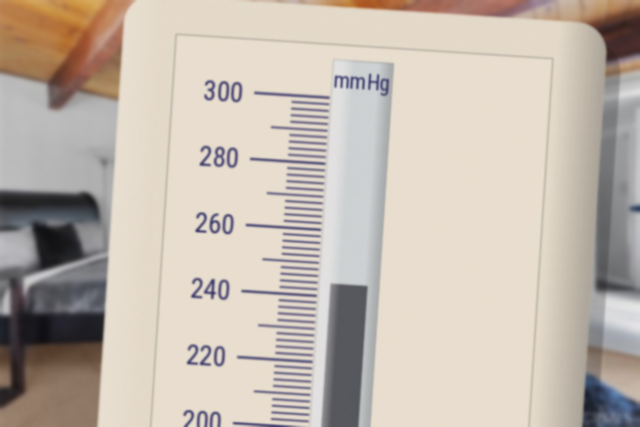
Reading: mmHg 244
